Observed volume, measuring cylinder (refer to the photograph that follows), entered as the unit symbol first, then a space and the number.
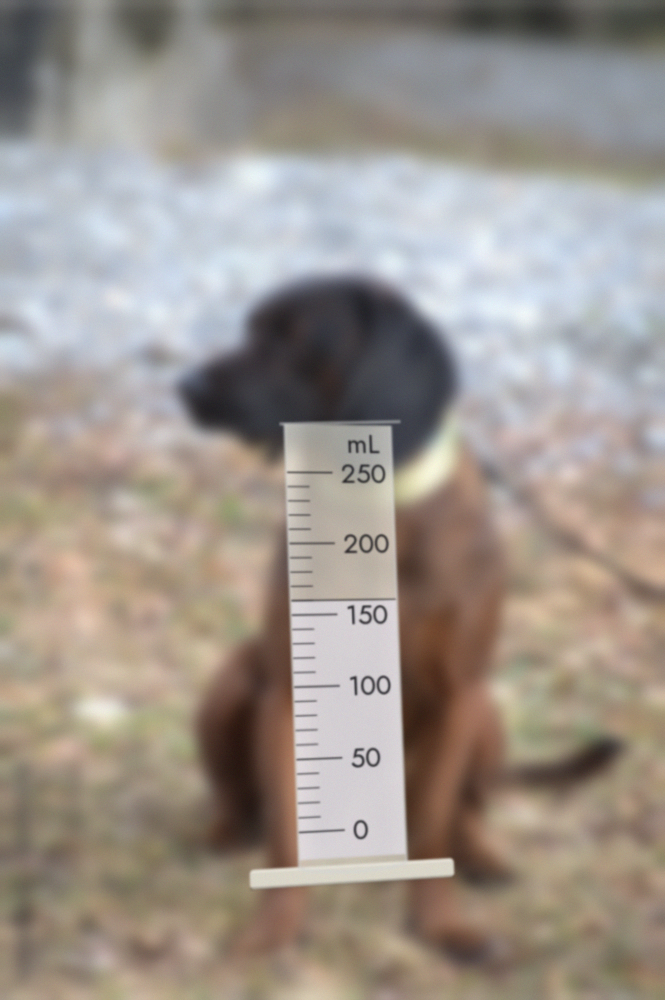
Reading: mL 160
